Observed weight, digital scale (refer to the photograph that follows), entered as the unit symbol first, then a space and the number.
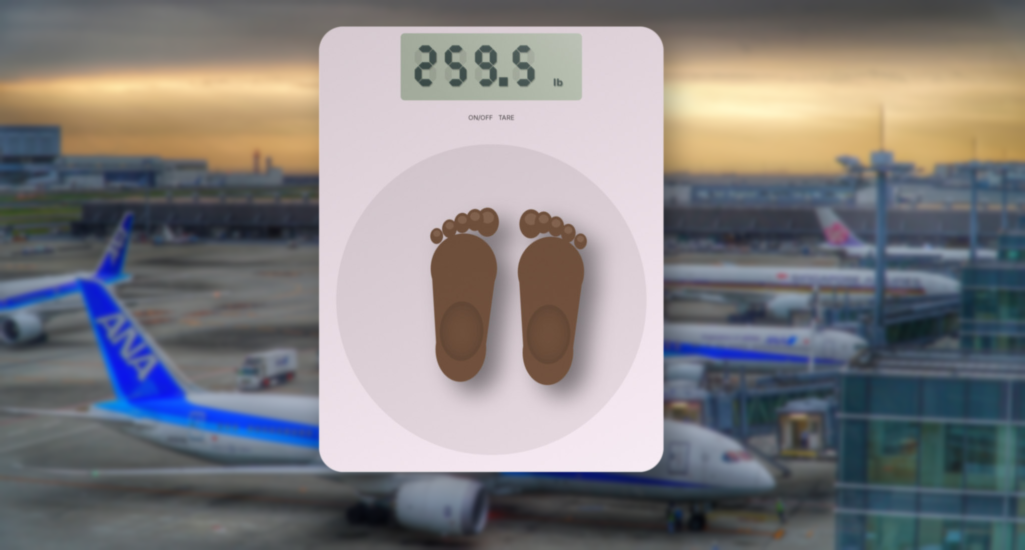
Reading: lb 259.5
